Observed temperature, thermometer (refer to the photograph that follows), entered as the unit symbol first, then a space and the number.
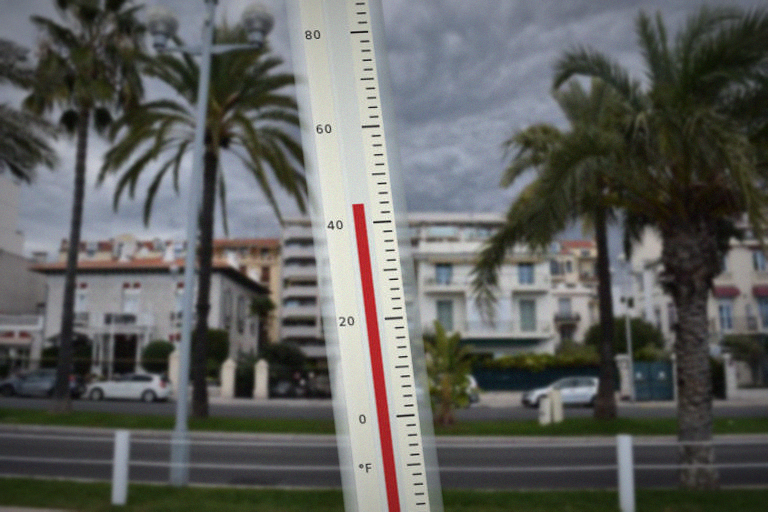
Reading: °F 44
